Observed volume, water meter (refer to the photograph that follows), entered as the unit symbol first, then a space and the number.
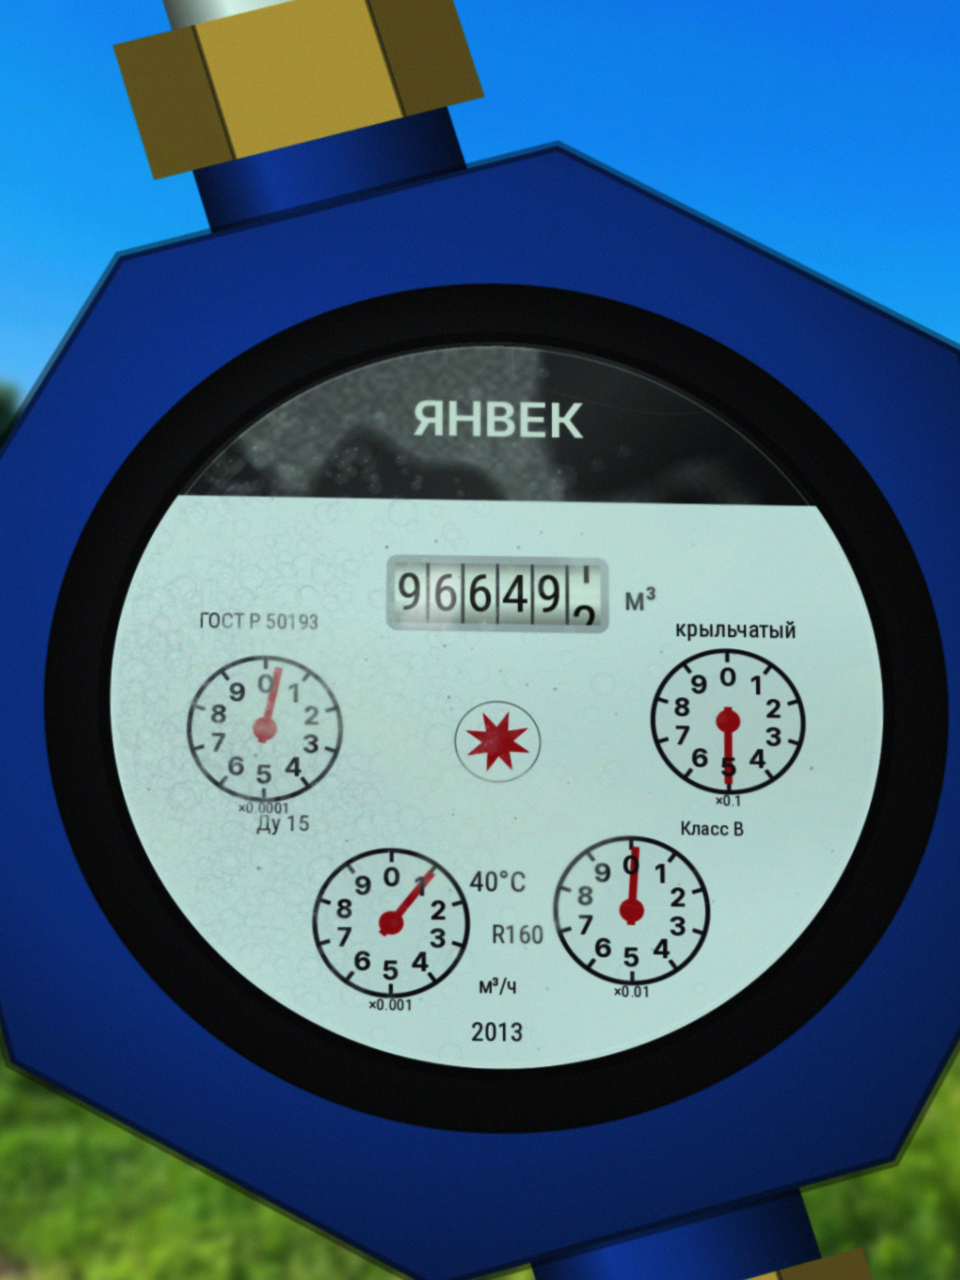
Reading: m³ 966491.5010
